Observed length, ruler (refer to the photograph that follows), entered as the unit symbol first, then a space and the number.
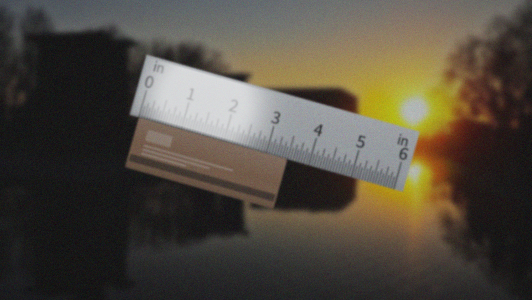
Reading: in 3.5
